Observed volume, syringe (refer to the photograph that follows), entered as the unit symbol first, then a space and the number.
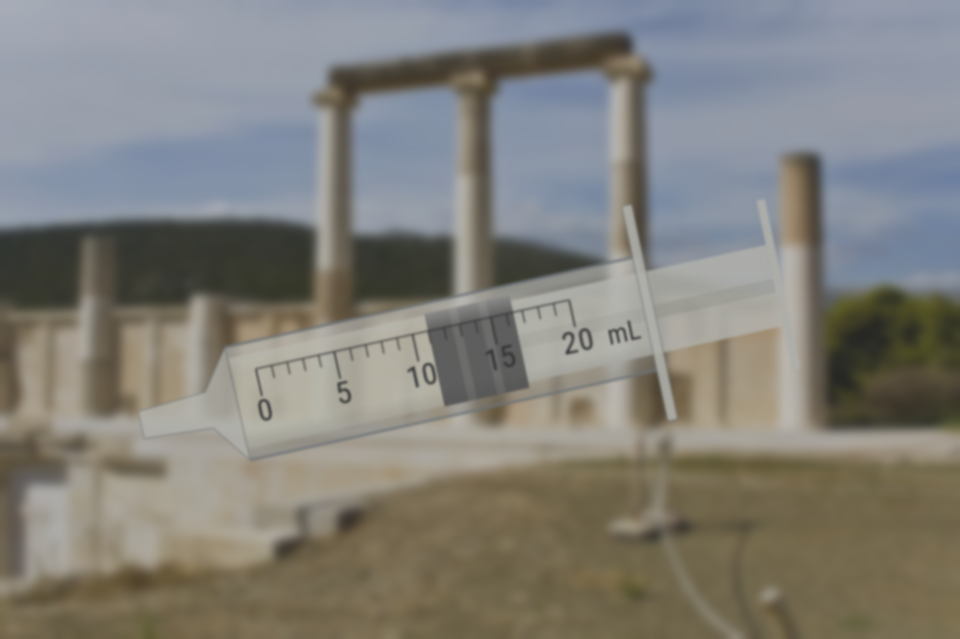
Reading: mL 11
